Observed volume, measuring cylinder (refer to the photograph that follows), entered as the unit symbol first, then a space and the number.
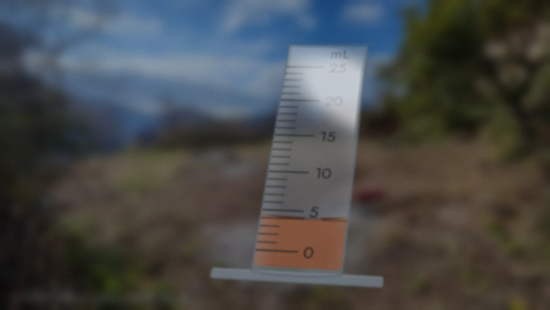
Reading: mL 4
